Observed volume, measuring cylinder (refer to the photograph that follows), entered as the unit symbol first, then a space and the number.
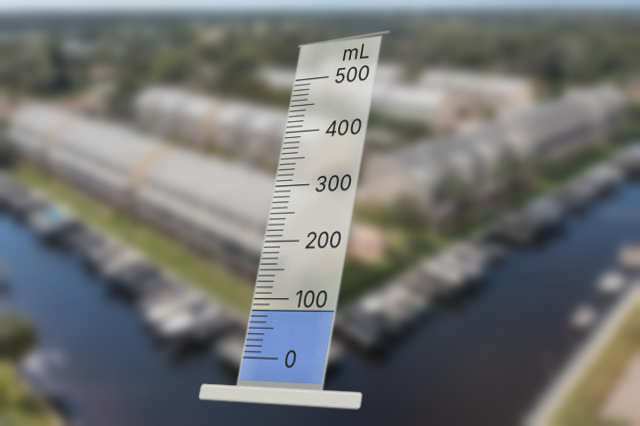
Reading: mL 80
